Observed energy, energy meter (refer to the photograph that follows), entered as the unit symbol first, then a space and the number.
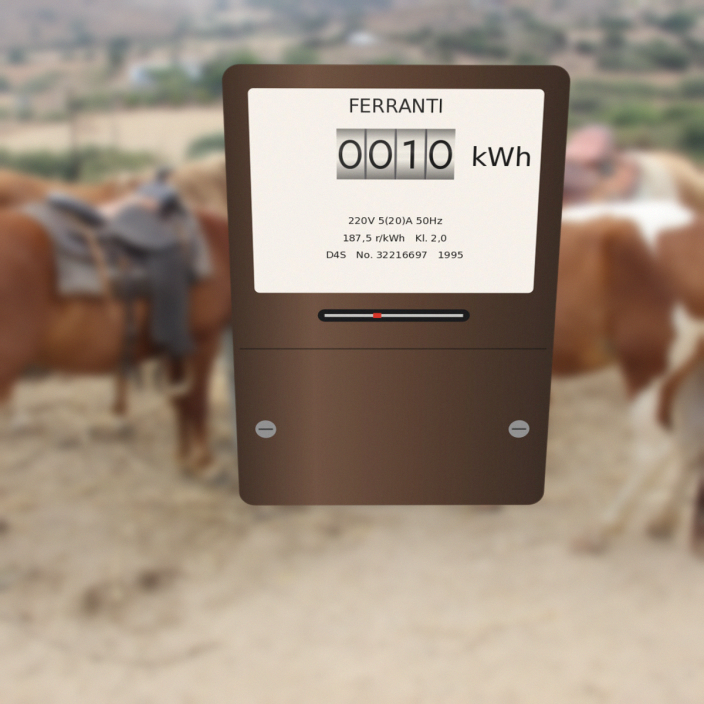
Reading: kWh 10
